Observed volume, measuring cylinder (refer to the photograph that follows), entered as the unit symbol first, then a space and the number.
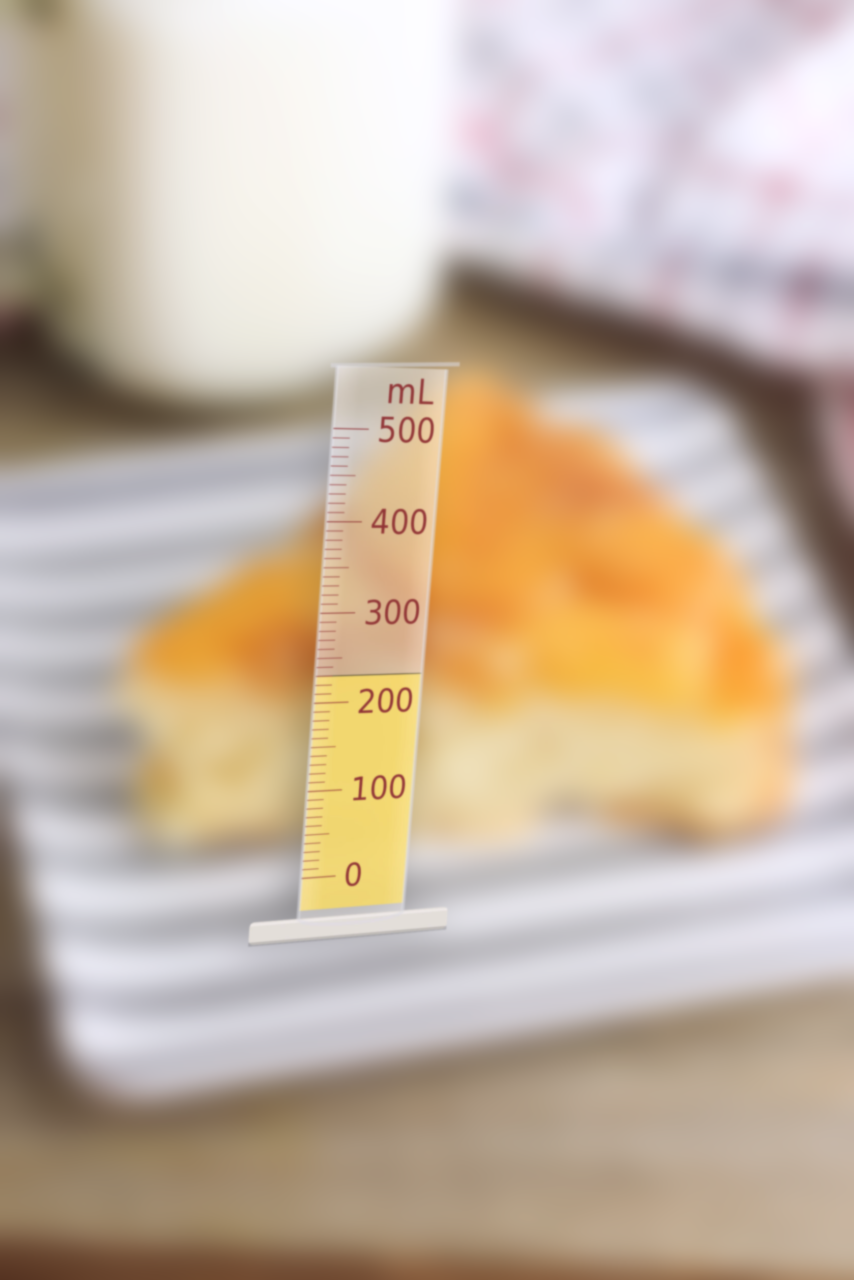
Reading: mL 230
